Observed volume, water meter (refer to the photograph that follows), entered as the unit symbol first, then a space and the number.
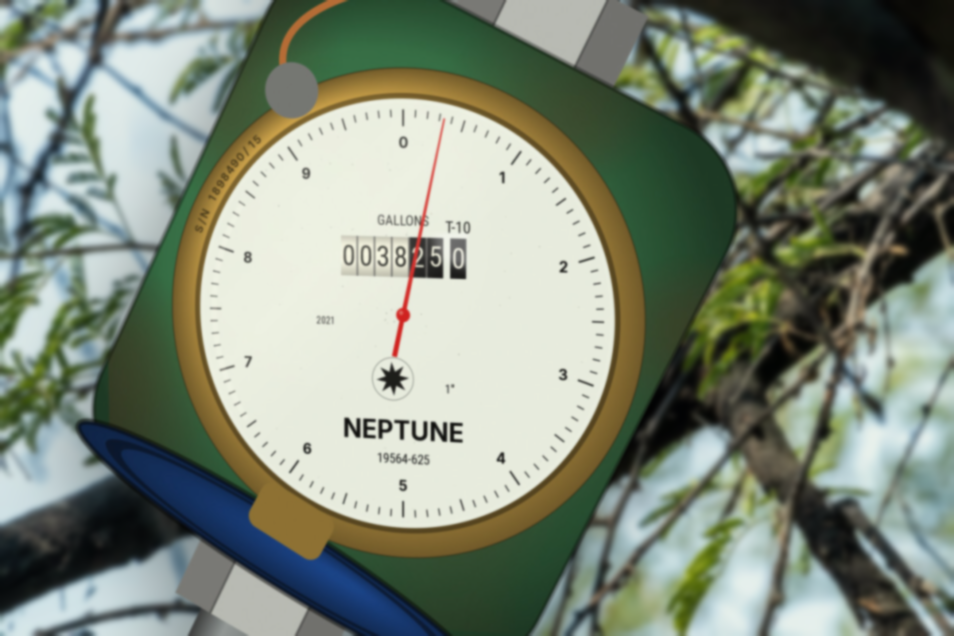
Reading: gal 38250.3
